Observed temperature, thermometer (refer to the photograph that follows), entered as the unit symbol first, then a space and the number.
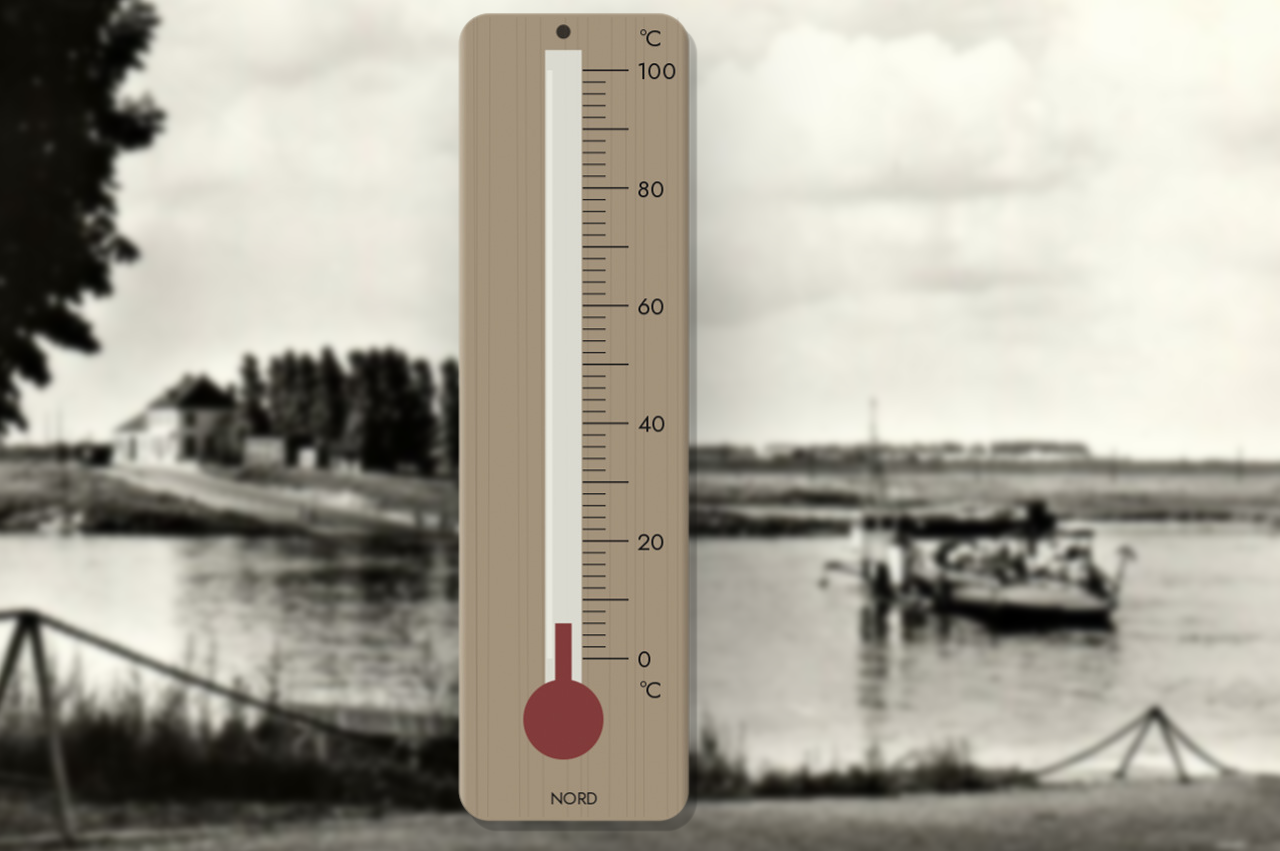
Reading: °C 6
